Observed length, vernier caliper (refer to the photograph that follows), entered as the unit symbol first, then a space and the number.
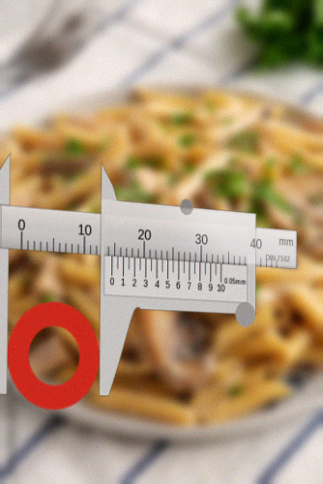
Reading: mm 14.6
